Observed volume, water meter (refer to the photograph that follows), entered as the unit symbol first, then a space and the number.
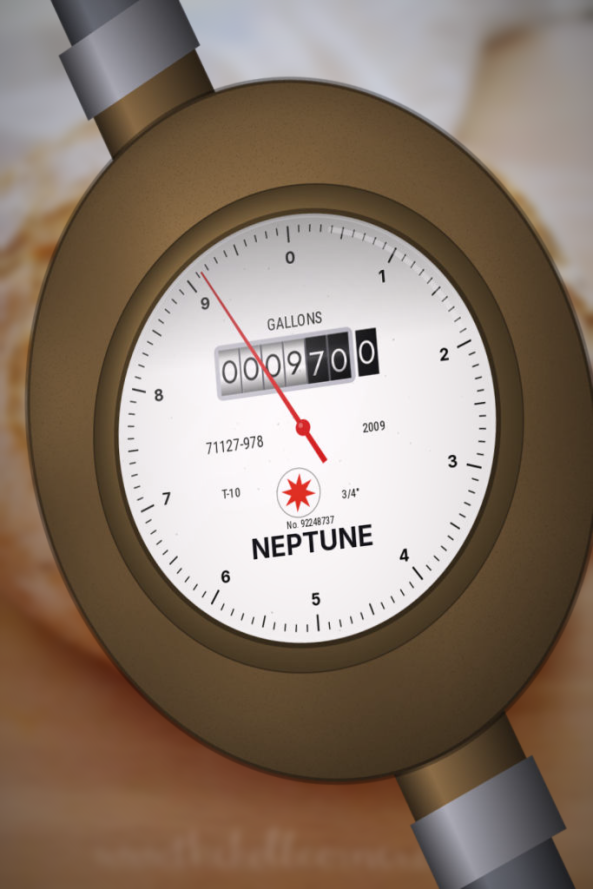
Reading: gal 9699.1
